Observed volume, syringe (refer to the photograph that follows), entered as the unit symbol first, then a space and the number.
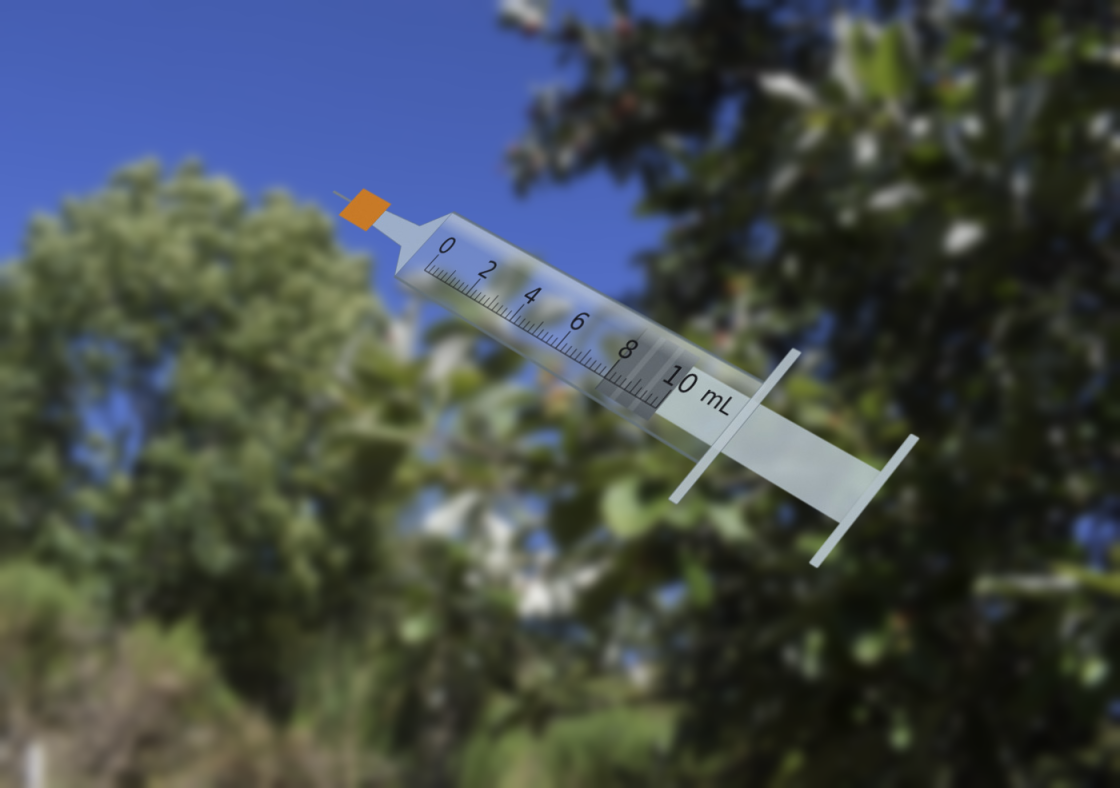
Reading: mL 8
